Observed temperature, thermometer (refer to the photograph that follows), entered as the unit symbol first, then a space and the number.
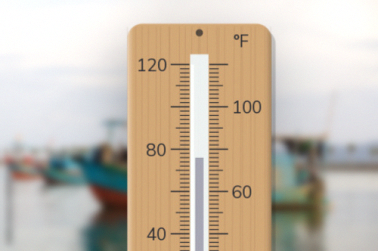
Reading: °F 76
